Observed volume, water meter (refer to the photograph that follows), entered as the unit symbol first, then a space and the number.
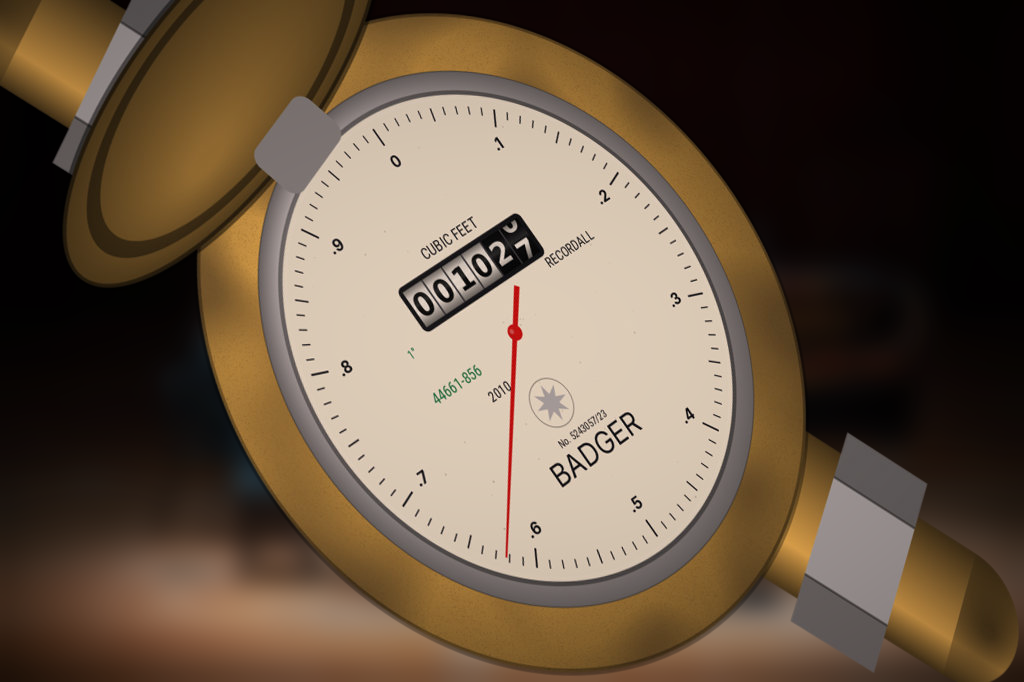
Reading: ft³ 1026.62
